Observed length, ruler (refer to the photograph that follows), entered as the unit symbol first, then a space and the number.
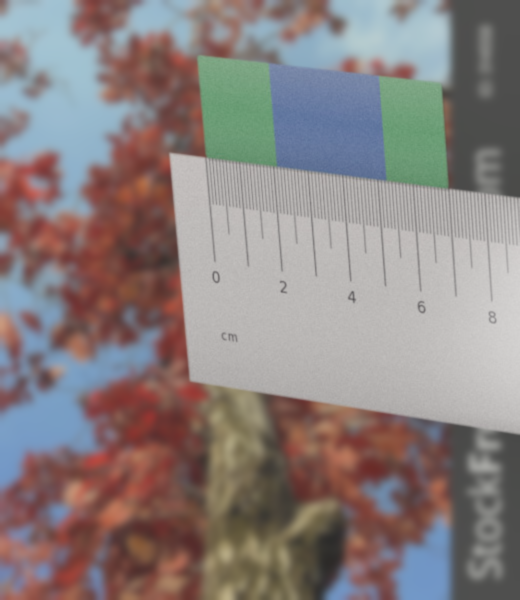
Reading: cm 7
